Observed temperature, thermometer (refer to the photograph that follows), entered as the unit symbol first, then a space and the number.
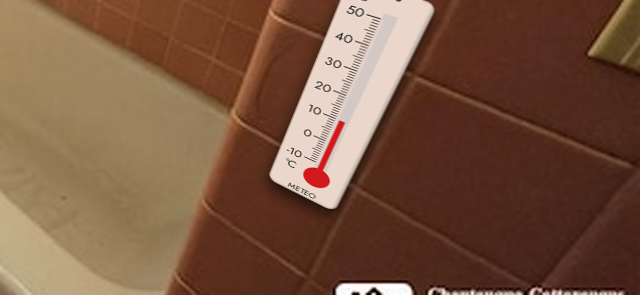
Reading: °C 10
